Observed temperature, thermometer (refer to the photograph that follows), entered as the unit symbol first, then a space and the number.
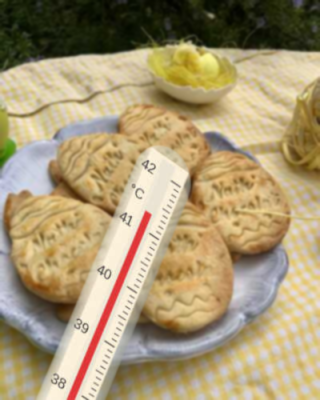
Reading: °C 41.3
